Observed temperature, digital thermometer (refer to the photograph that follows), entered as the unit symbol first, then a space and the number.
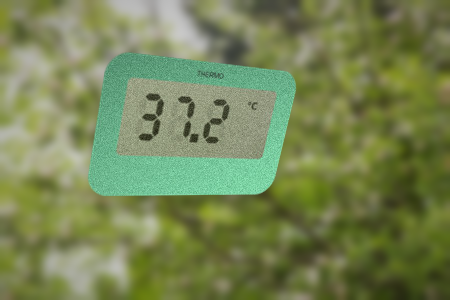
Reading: °C 37.2
